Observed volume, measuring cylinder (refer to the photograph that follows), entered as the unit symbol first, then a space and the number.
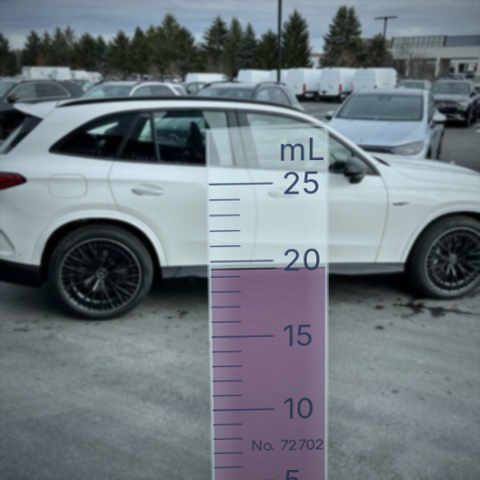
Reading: mL 19.5
